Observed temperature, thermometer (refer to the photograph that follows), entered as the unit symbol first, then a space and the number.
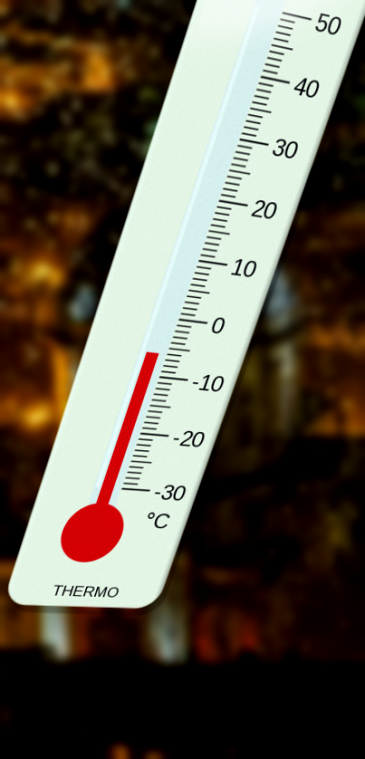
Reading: °C -6
